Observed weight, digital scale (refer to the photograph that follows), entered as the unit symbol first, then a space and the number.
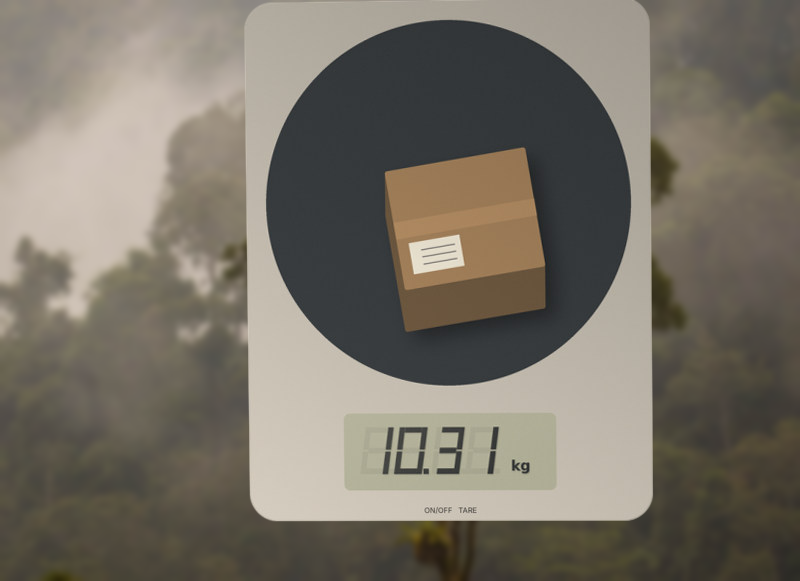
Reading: kg 10.31
